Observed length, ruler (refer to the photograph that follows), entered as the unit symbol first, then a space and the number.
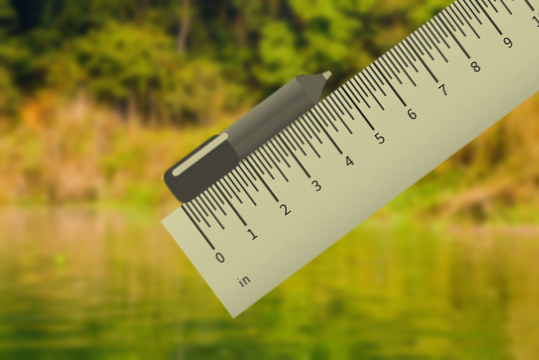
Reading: in 5
